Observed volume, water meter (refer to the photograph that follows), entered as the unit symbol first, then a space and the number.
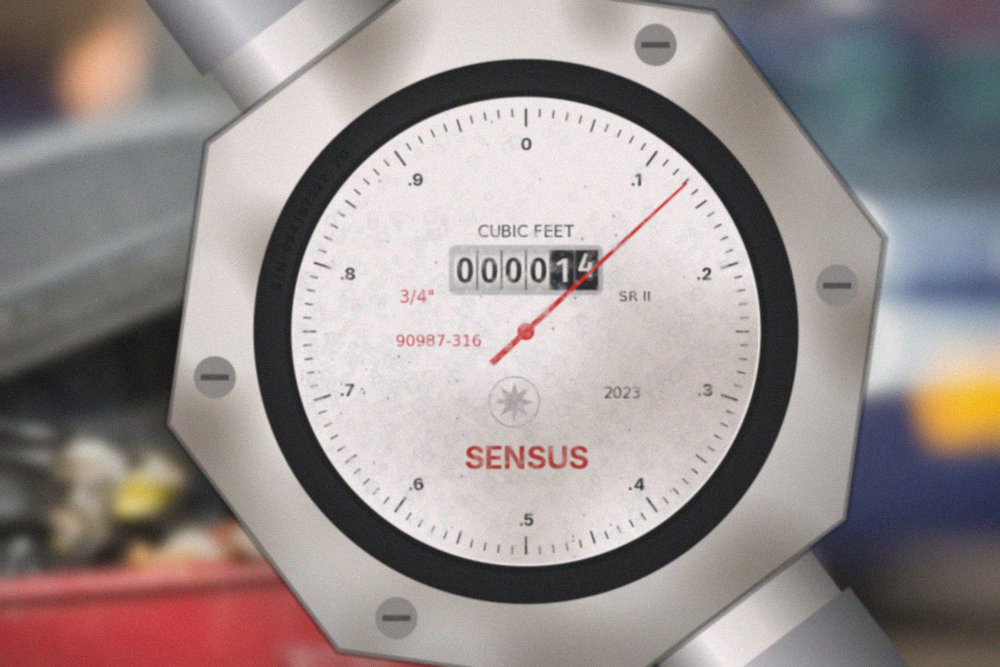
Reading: ft³ 14.13
